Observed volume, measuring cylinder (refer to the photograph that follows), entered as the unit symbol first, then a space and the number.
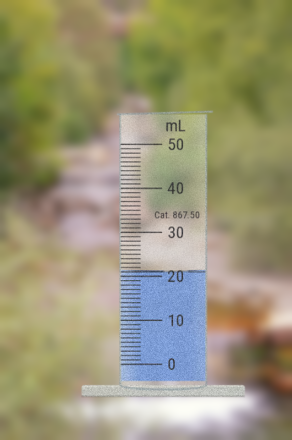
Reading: mL 21
